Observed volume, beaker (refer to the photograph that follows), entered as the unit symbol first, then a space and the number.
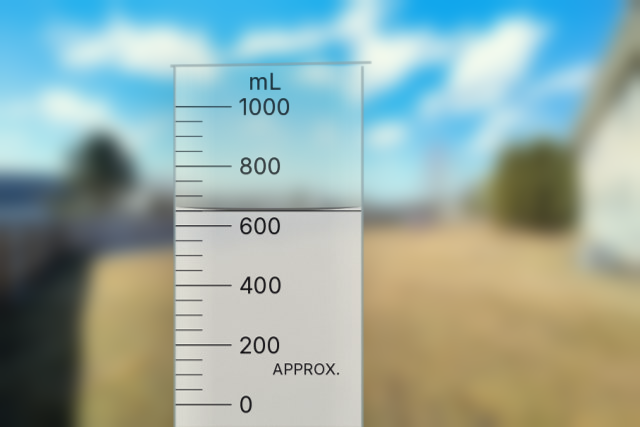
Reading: mL 650
